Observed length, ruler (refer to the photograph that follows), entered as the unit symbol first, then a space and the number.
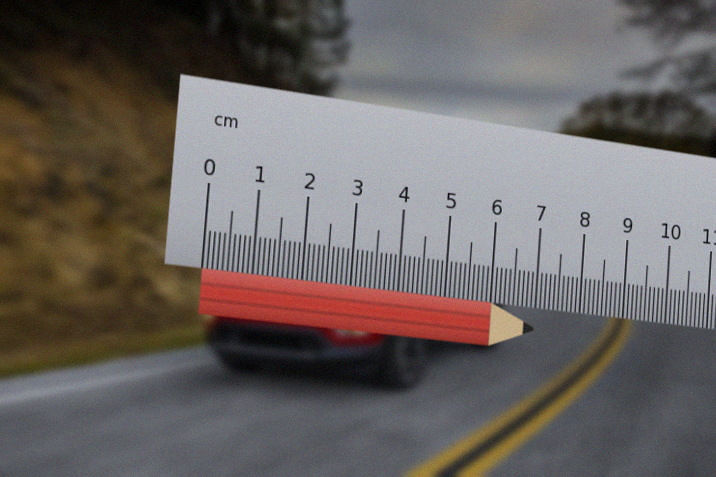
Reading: cm 7
